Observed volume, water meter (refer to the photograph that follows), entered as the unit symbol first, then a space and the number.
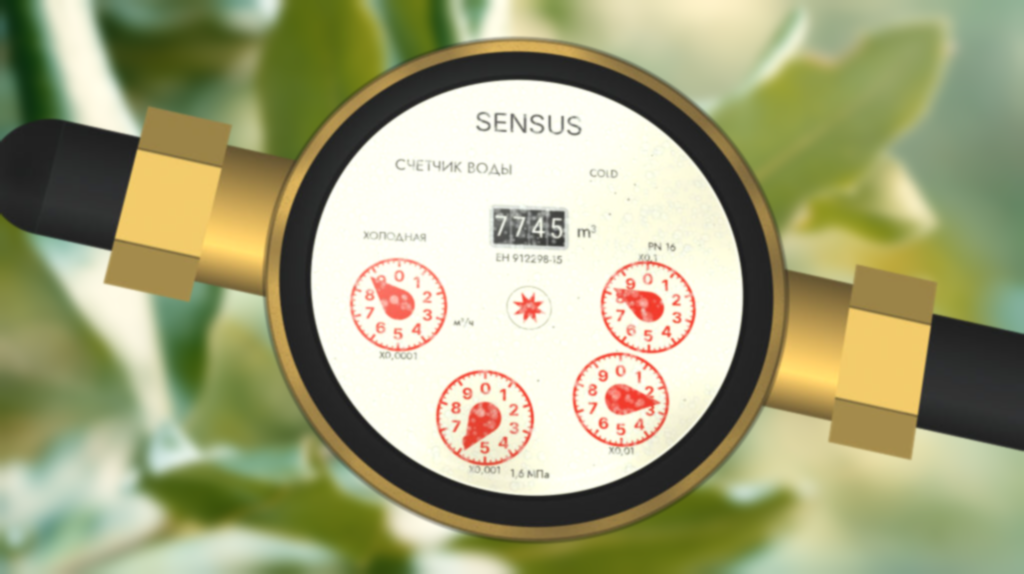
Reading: m³ 7745.8258
